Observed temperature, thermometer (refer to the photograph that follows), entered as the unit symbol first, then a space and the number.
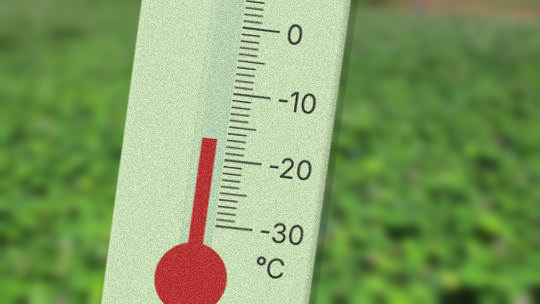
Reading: °C -17
